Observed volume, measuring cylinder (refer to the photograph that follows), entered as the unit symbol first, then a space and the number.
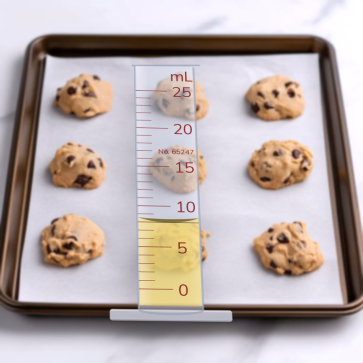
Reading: mL 8
